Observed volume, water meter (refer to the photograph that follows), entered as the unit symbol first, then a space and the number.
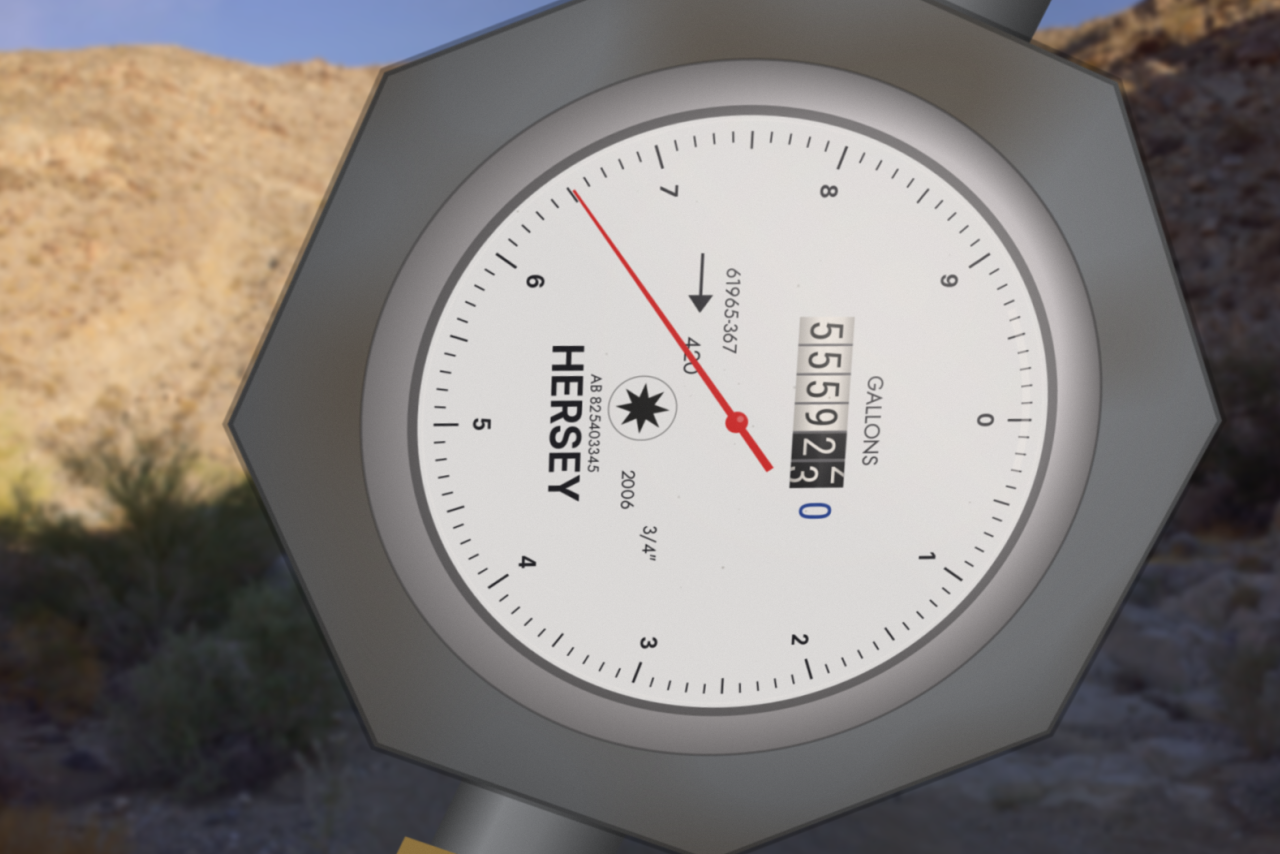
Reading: gal 5559226.5
